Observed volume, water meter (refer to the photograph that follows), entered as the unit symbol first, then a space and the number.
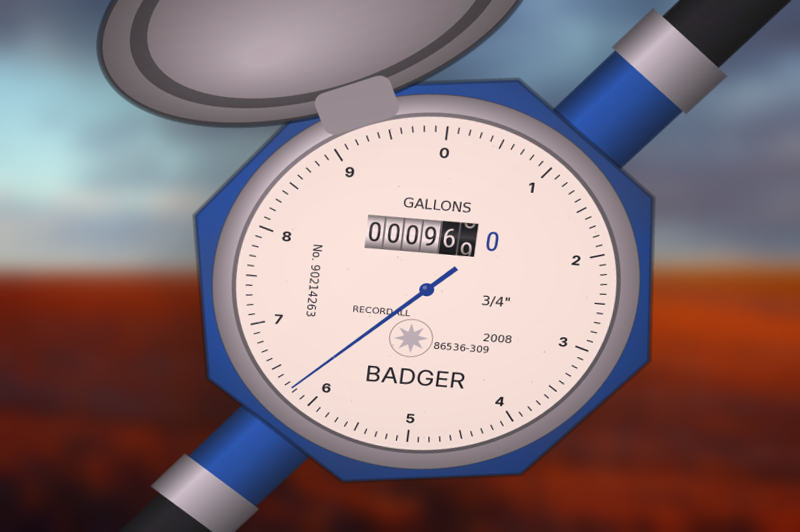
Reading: gal 9686.2
